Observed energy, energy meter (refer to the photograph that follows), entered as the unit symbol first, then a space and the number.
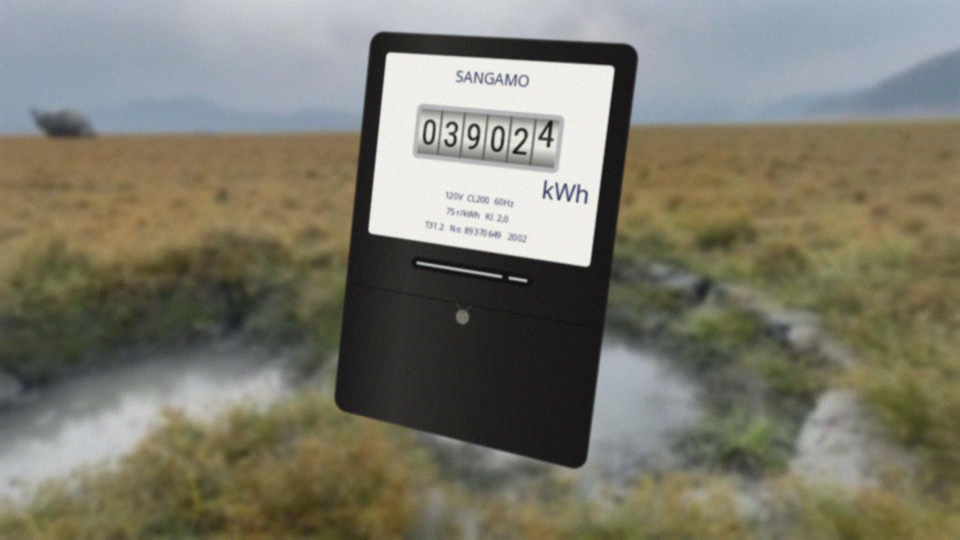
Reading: kWh 39024
